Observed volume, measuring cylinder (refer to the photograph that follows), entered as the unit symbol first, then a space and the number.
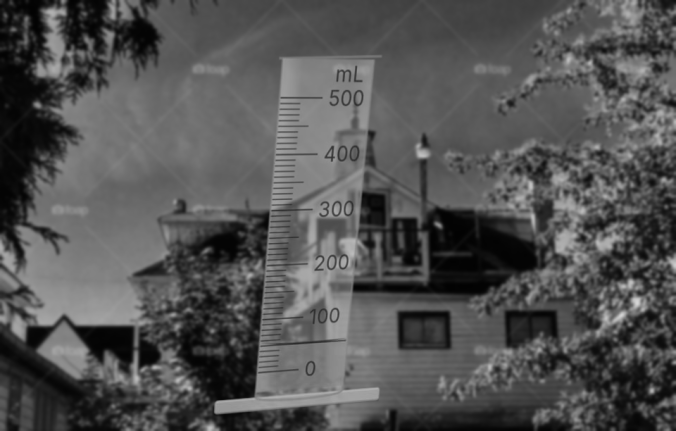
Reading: mL 50
